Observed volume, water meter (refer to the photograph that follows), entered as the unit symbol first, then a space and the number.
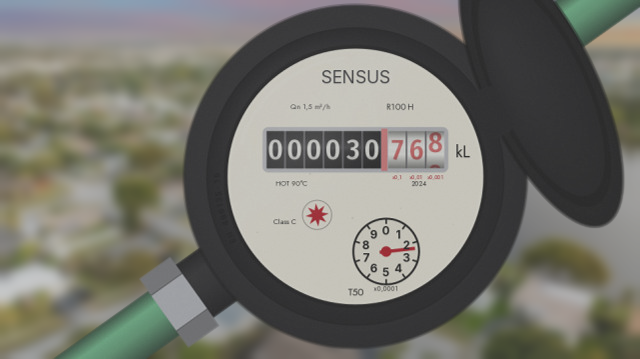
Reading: kL 30.7682
